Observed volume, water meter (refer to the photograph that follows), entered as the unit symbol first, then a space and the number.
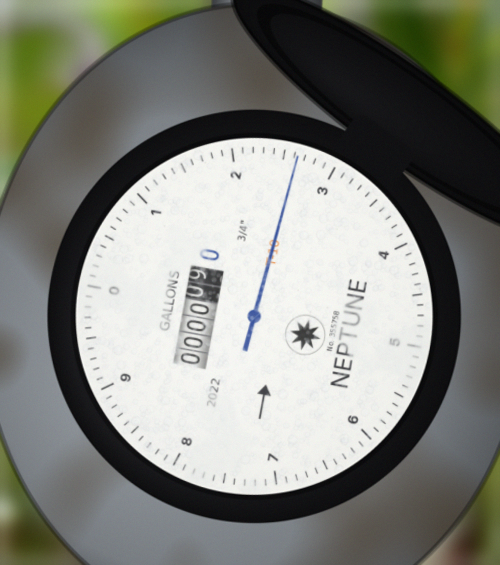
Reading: gal 92.6
